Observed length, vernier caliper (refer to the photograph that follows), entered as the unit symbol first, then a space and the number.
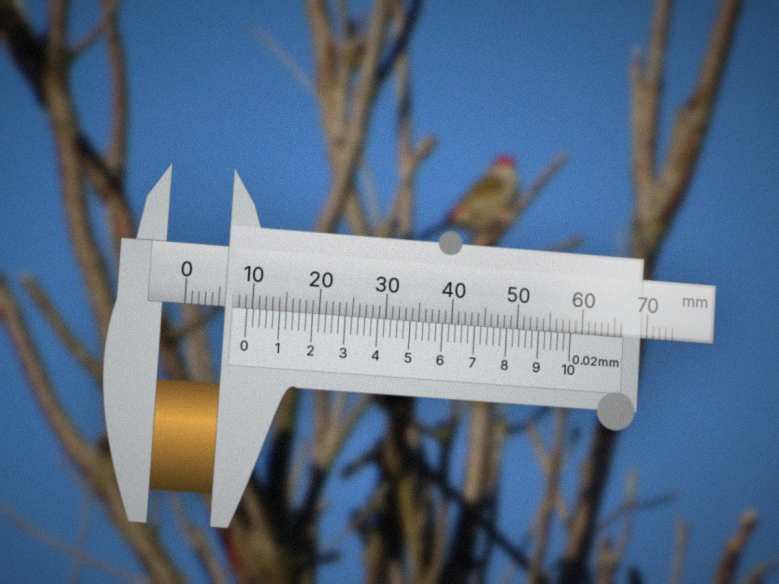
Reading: mm 9.2
